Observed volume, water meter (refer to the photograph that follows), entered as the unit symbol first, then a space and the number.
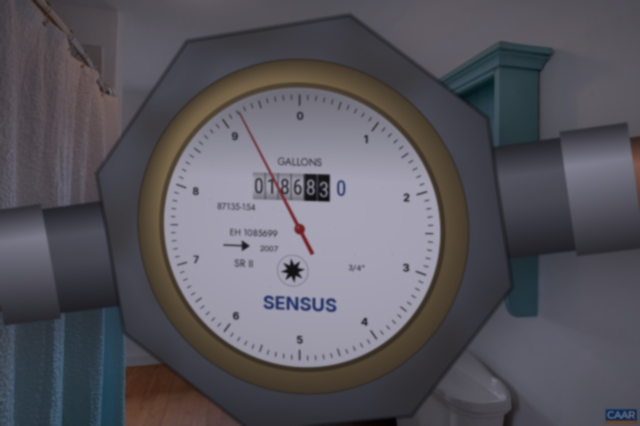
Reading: gal 186829.2
